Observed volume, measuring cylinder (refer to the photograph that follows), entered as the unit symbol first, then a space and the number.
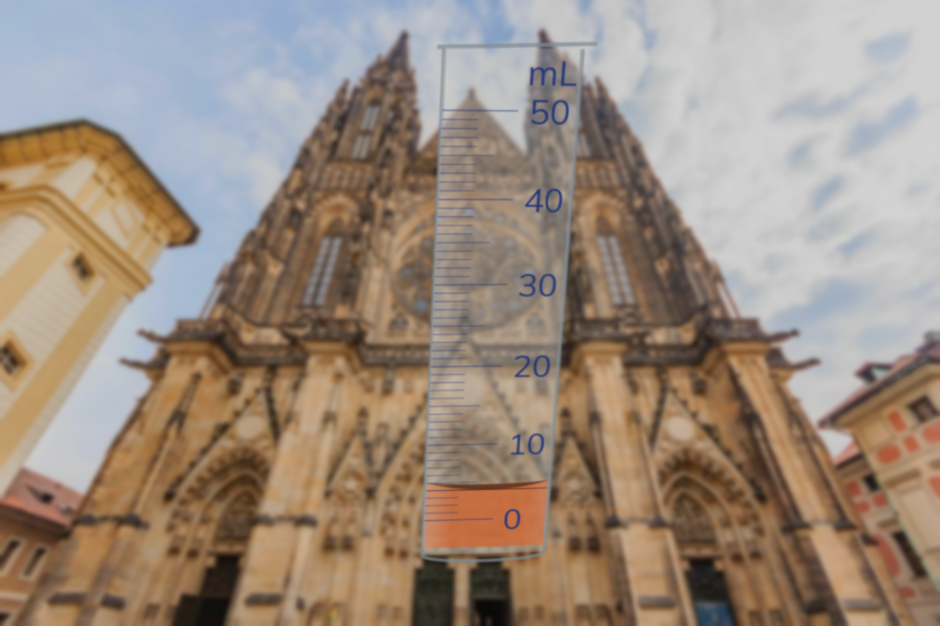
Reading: mL 4
